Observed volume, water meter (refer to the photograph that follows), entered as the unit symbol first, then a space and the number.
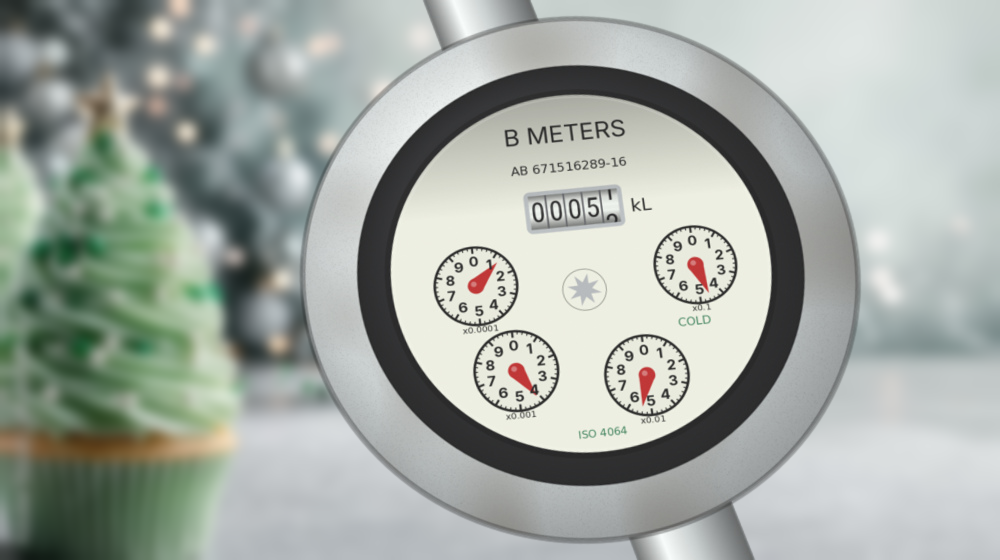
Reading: kL 51.4541
